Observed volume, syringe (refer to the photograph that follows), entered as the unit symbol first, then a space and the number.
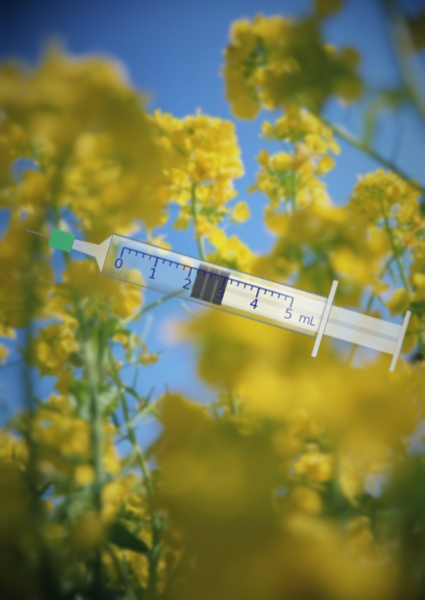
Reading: mL 2.2
